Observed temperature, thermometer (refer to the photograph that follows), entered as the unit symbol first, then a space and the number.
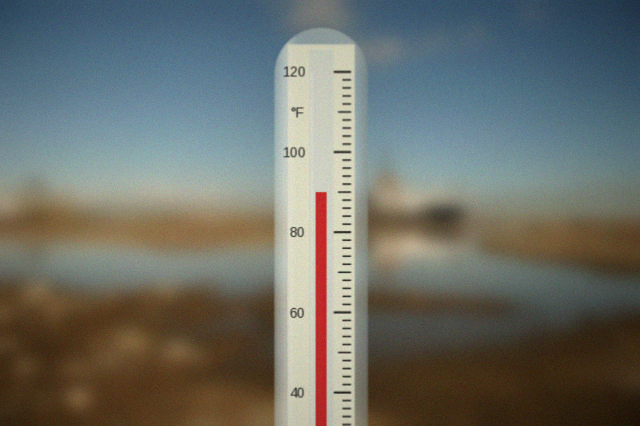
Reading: °F 90
